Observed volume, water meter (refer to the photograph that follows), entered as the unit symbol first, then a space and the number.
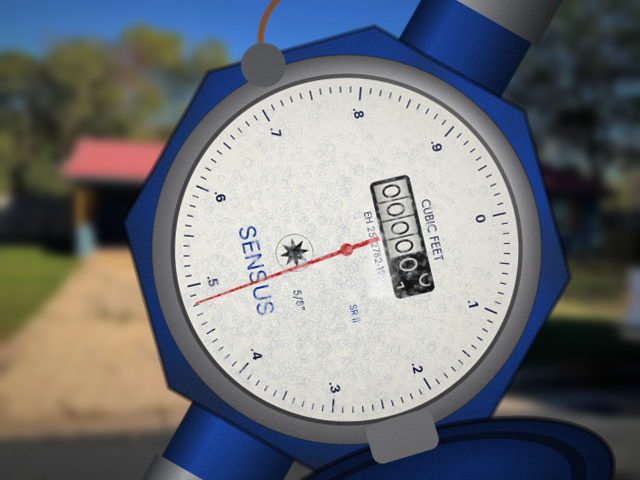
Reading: ft³ 0.48
